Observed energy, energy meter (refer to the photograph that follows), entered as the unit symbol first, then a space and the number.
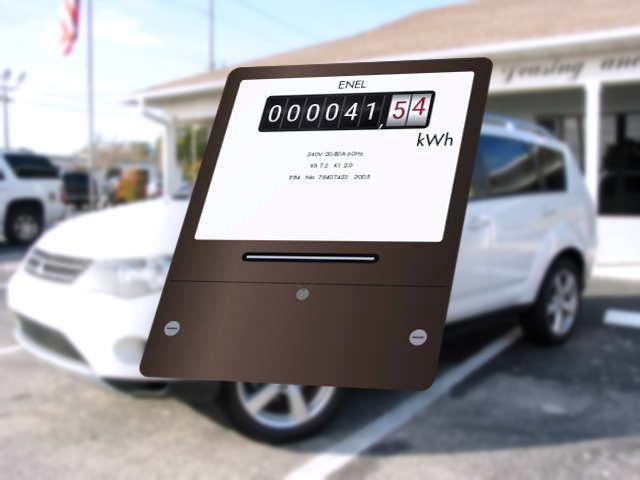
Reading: kWh 41.54
